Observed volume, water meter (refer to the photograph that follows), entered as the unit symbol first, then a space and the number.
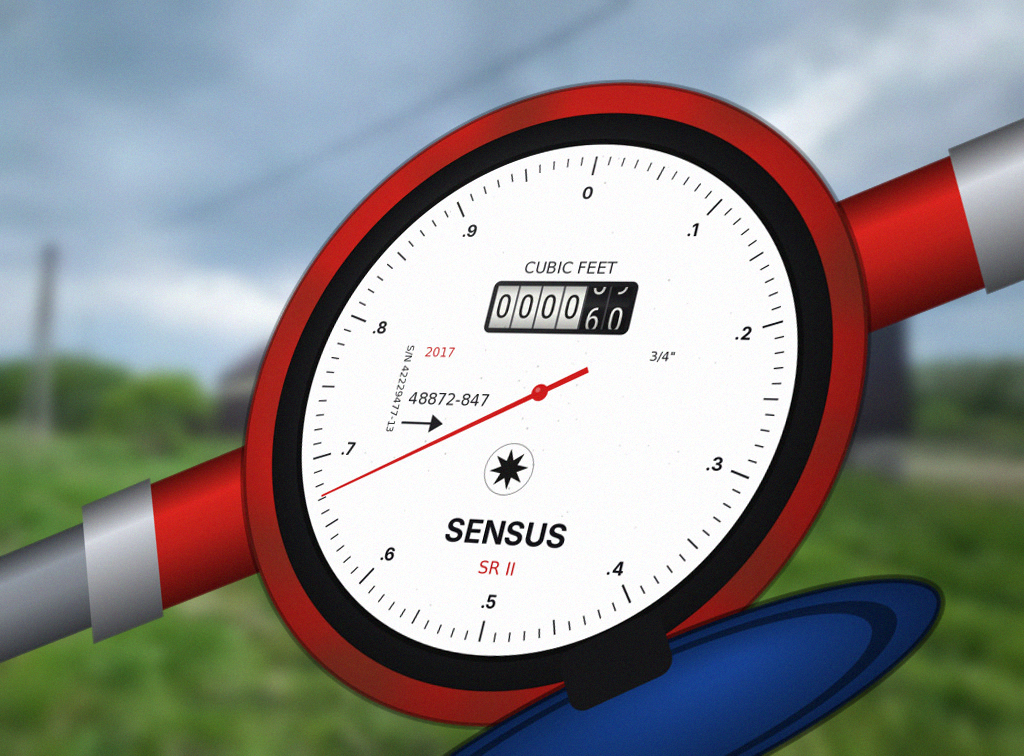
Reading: ft³ 59.67
